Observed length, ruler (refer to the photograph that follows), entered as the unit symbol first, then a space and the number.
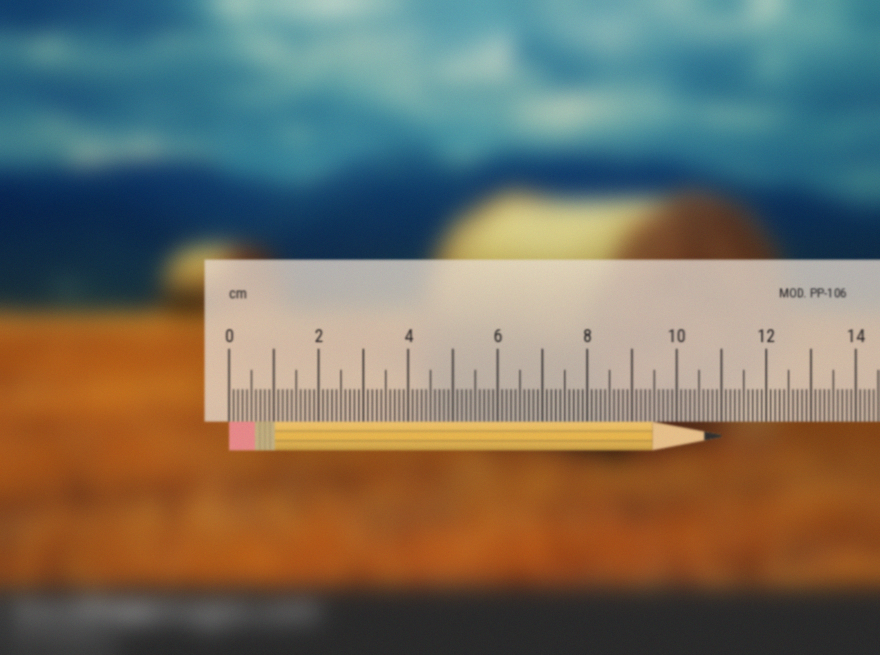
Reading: cm 11
